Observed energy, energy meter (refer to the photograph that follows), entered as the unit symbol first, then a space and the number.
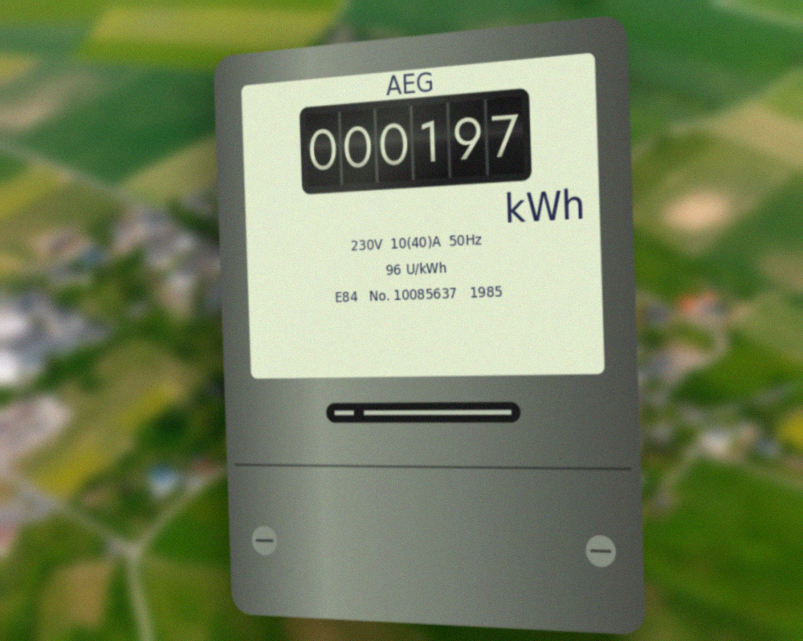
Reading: kWh 197
